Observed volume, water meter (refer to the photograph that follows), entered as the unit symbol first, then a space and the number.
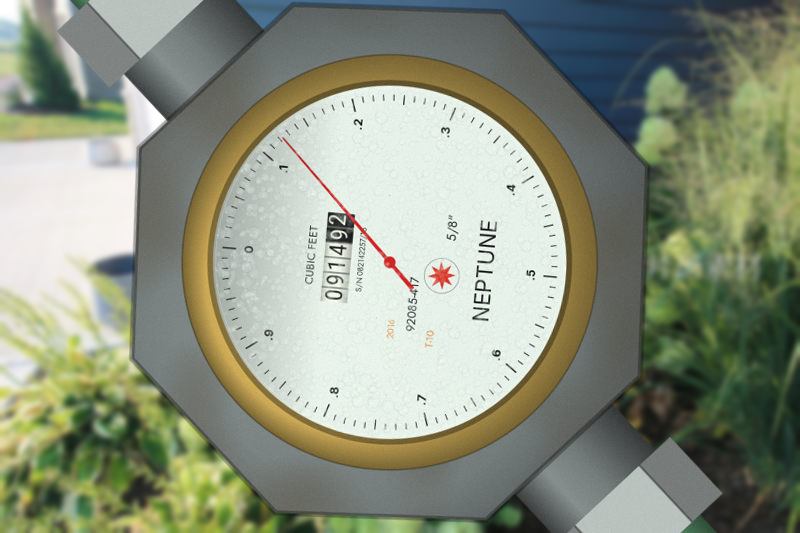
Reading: ft³ 91492.12
